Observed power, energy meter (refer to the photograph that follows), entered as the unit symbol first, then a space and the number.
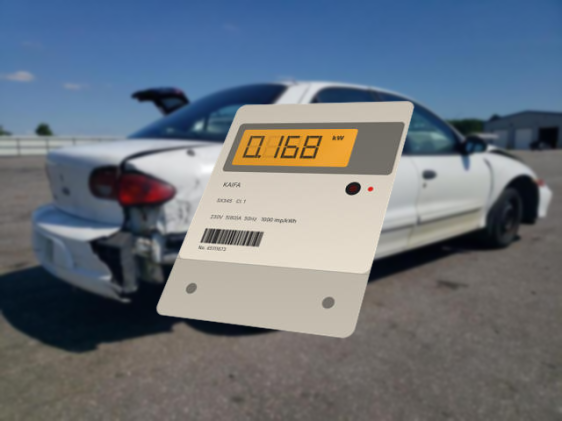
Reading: kW 0.168
